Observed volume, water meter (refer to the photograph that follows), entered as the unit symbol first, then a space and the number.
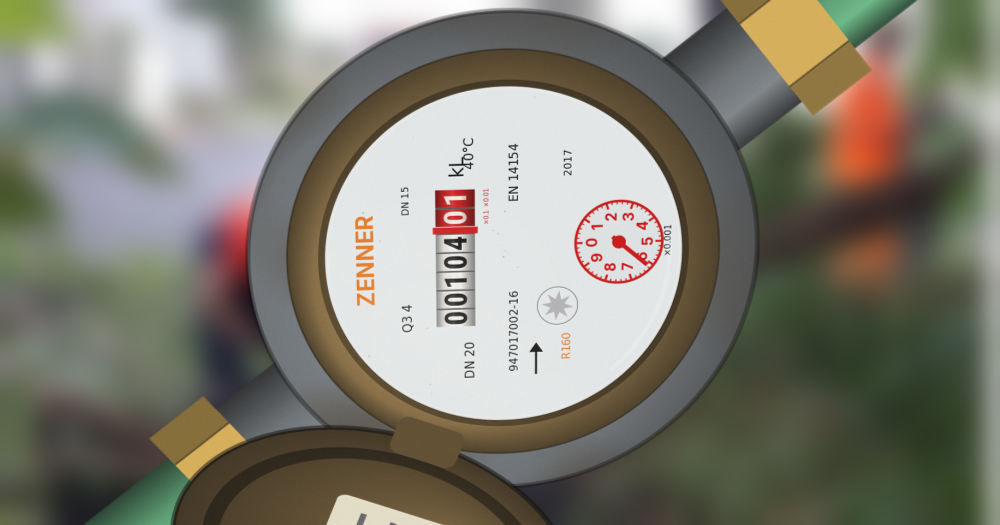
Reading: kL 104.016
